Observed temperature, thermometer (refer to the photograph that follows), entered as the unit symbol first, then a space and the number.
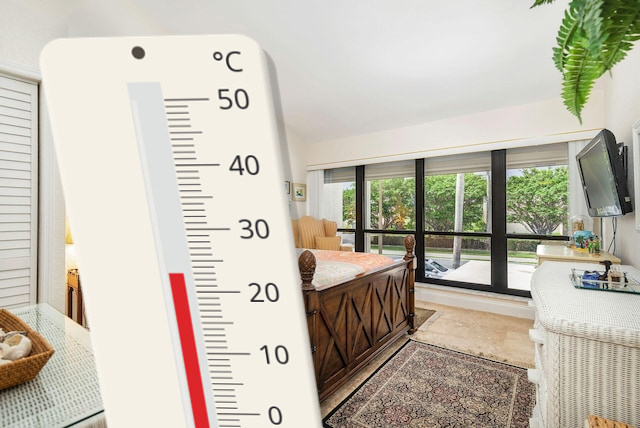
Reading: °C 23
